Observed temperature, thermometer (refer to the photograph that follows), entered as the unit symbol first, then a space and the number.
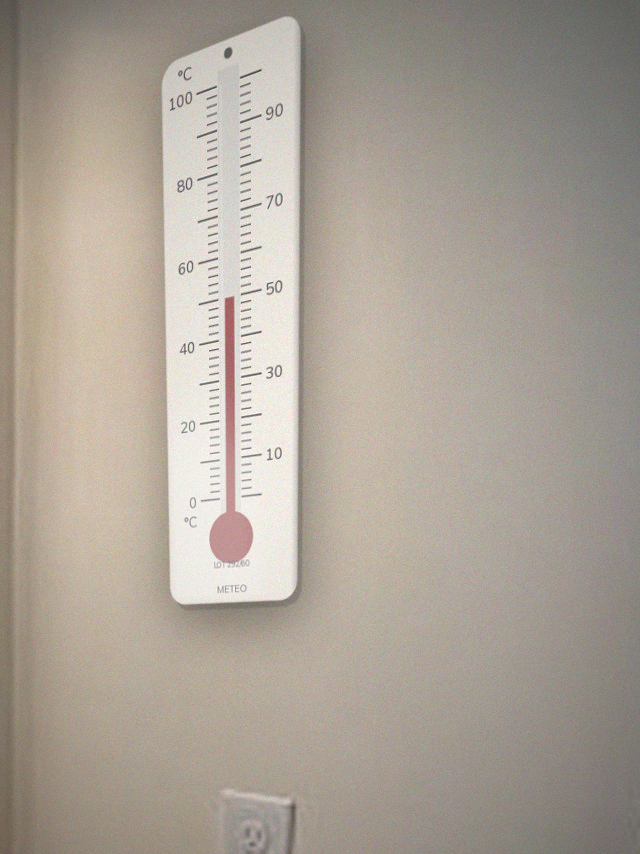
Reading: °C 50
